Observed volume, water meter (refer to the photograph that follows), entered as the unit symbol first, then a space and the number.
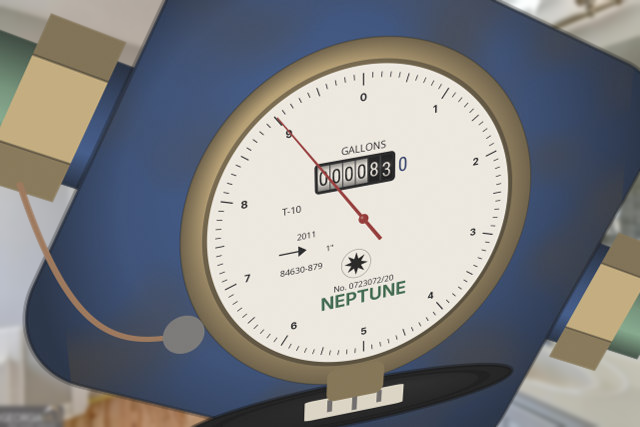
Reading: gal 829.0
